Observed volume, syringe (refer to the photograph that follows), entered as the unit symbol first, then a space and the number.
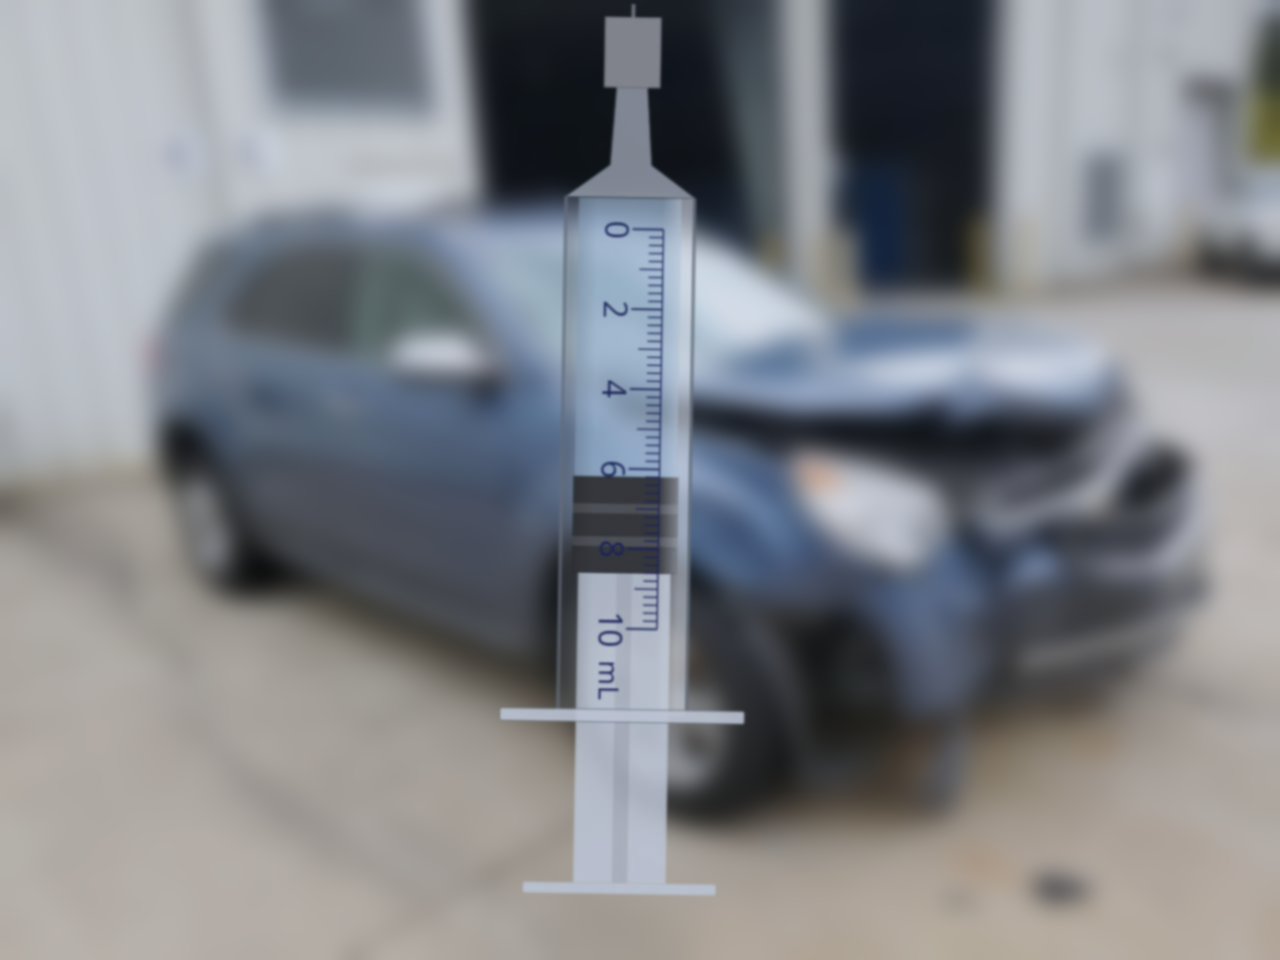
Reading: mL 6.2
